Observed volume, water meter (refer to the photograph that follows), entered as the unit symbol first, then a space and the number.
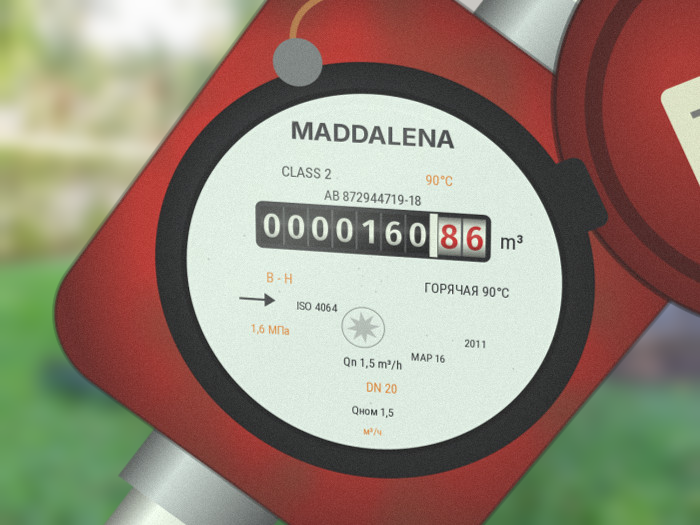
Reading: m³ 160.86
